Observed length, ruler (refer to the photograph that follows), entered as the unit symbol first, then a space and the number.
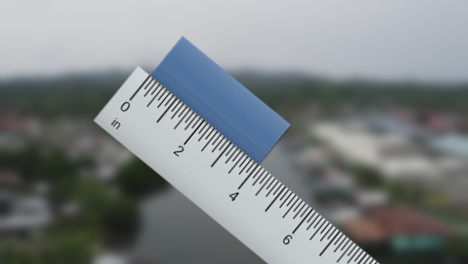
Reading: in 4
